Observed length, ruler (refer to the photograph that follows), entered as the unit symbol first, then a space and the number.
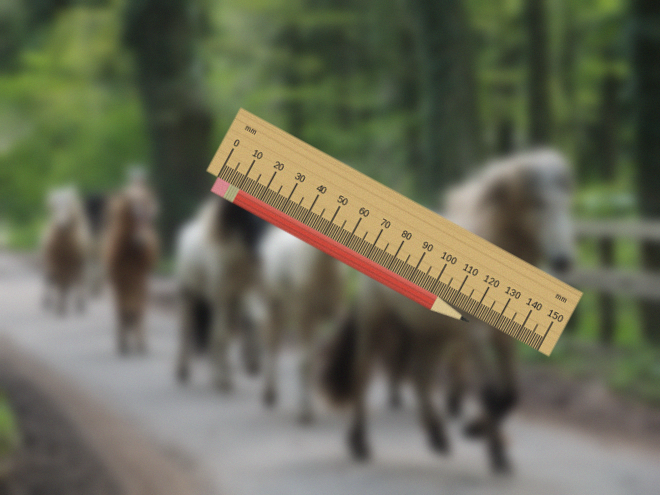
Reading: mm 120
